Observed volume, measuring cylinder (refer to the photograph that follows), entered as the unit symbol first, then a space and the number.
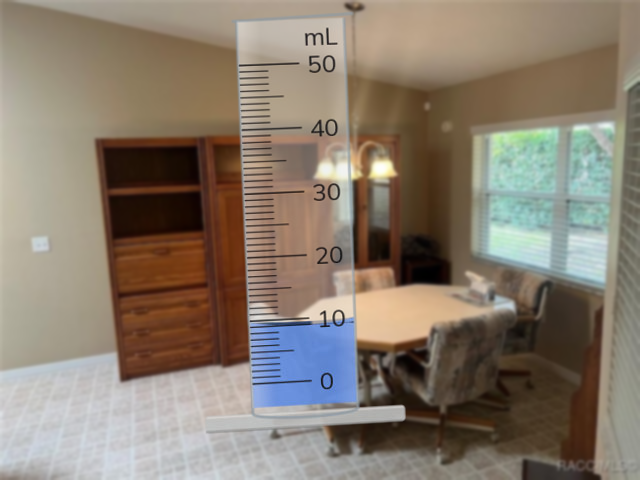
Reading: mL 9
